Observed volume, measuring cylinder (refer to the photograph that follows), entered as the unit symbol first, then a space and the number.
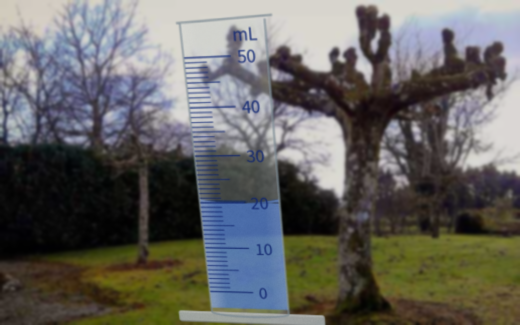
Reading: mL 20
